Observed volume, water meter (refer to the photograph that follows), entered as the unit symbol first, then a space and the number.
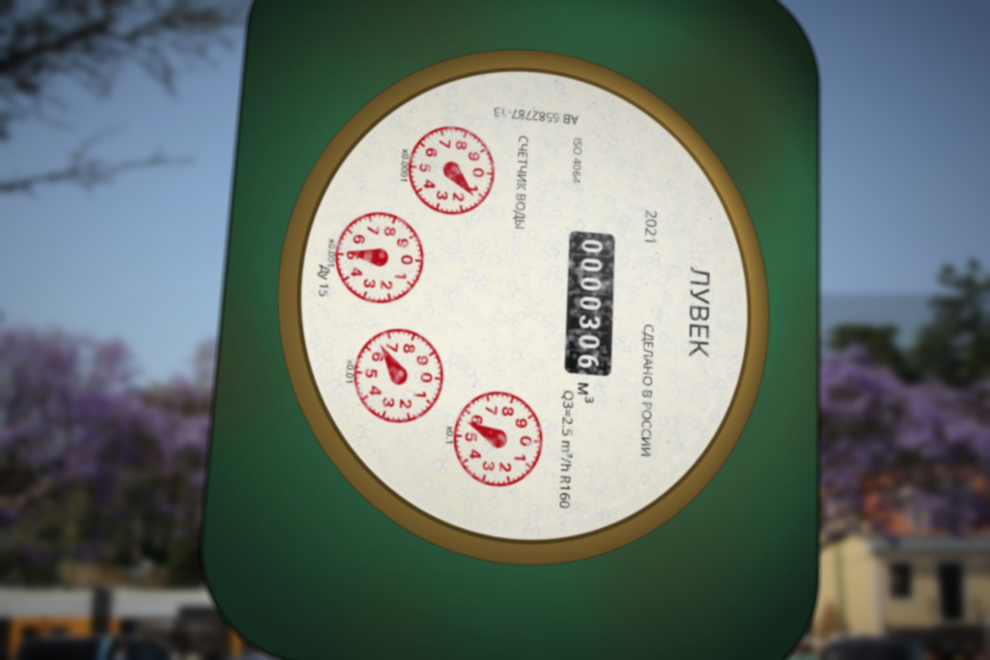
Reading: m³ 306.5651
